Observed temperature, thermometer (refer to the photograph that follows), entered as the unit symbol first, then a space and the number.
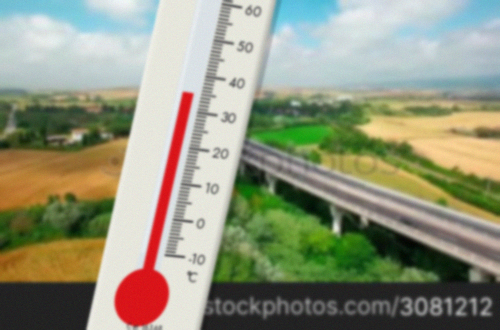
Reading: °C 35
